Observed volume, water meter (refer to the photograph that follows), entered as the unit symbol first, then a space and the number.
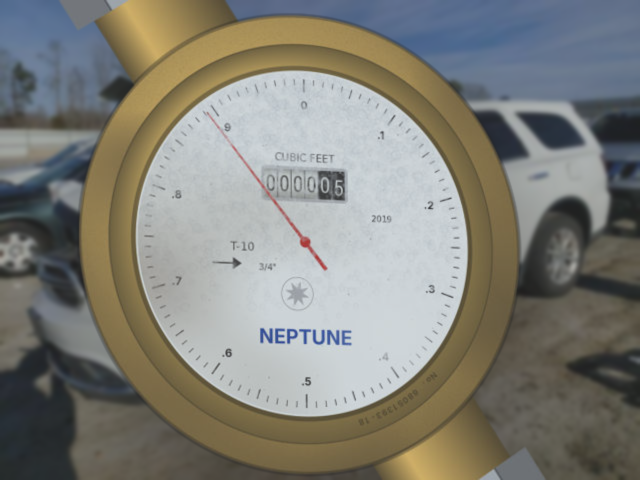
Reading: ft³ 4.89
